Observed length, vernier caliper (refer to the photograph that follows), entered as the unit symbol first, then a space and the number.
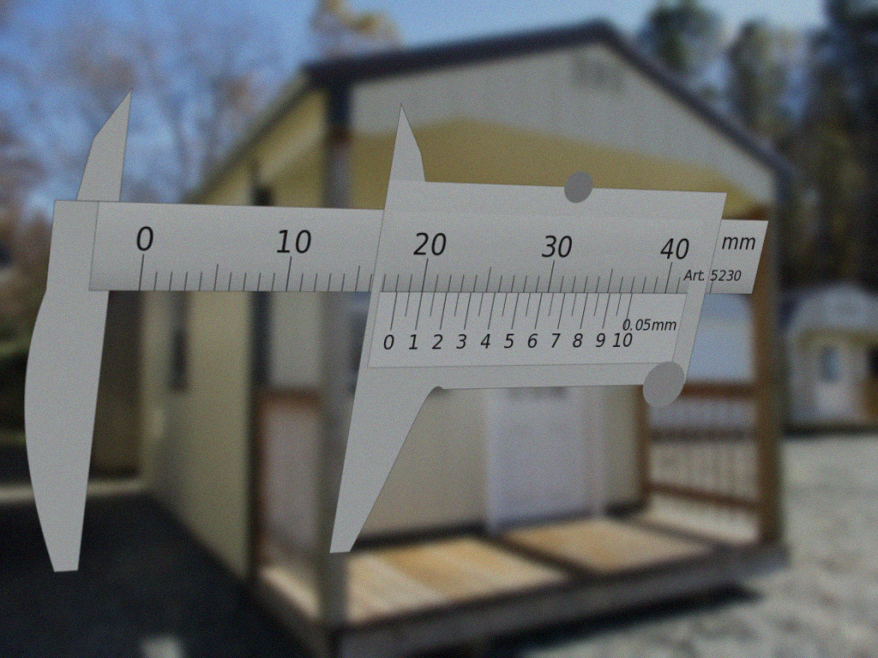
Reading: mm 18.1
